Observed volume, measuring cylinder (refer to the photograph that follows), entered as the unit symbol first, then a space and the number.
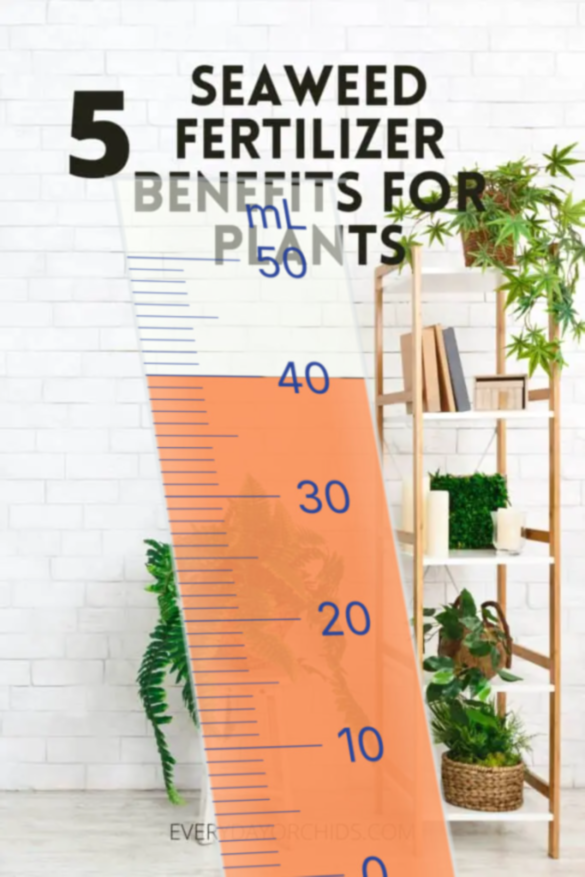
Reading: mL 40
